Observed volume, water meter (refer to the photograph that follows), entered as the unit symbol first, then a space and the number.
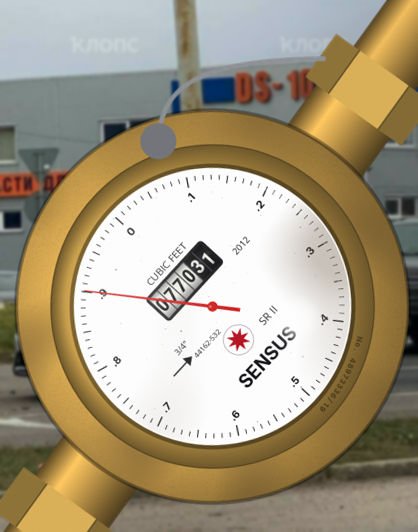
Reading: ft³ 77030.90
